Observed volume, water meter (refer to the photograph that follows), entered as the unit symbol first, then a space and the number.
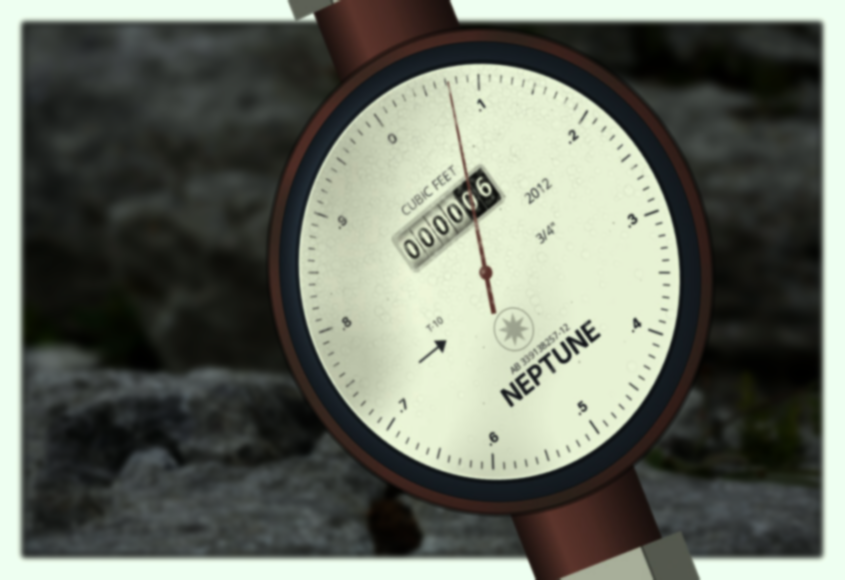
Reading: ft³ 6.07
